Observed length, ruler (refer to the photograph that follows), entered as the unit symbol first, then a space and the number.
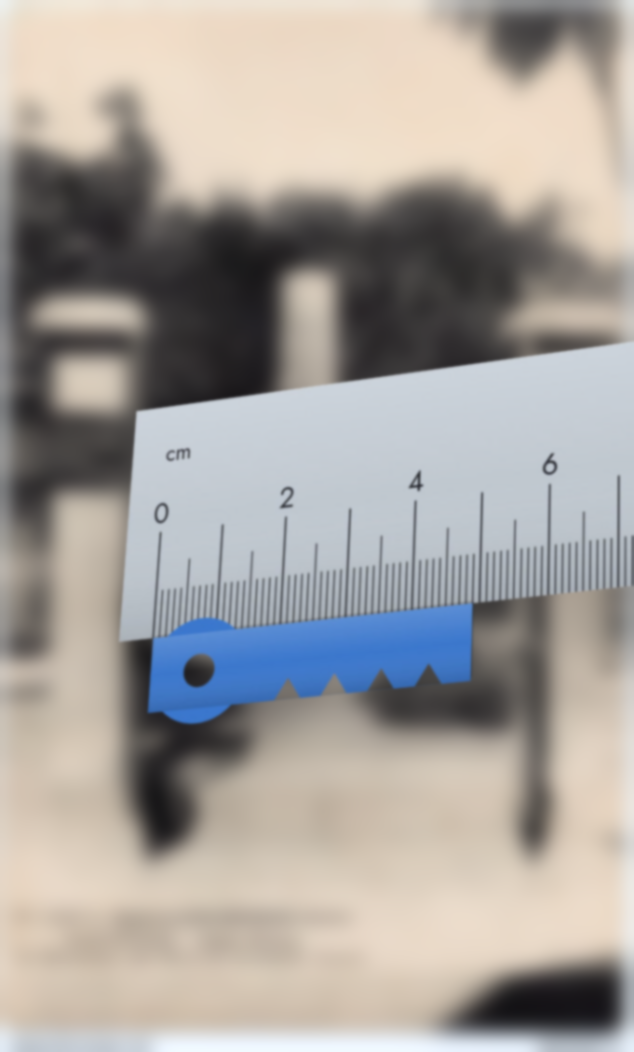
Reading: cm 4.9
